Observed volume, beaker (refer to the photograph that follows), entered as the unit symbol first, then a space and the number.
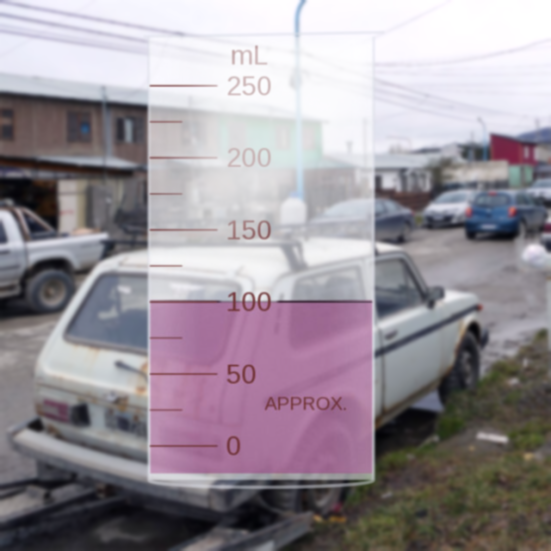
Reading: mL 100
